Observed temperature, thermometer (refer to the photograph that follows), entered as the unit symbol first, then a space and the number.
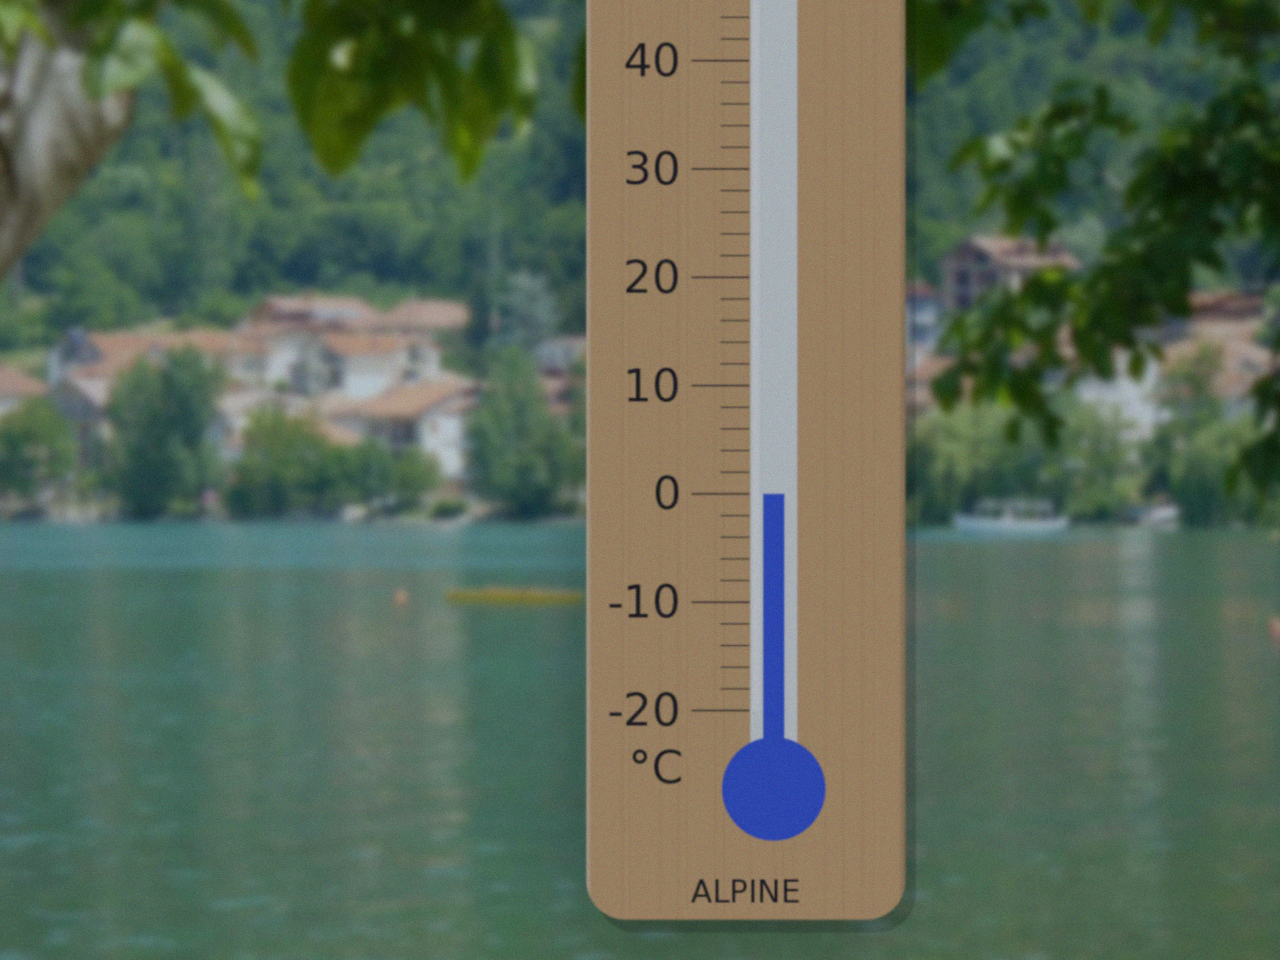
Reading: °C 0
